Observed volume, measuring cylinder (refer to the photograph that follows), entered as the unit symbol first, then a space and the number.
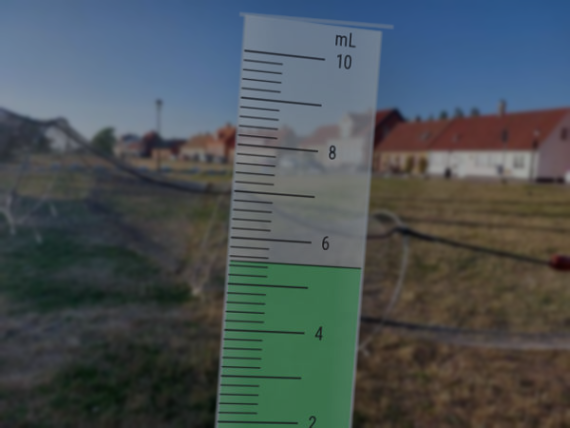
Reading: mL 5.5
